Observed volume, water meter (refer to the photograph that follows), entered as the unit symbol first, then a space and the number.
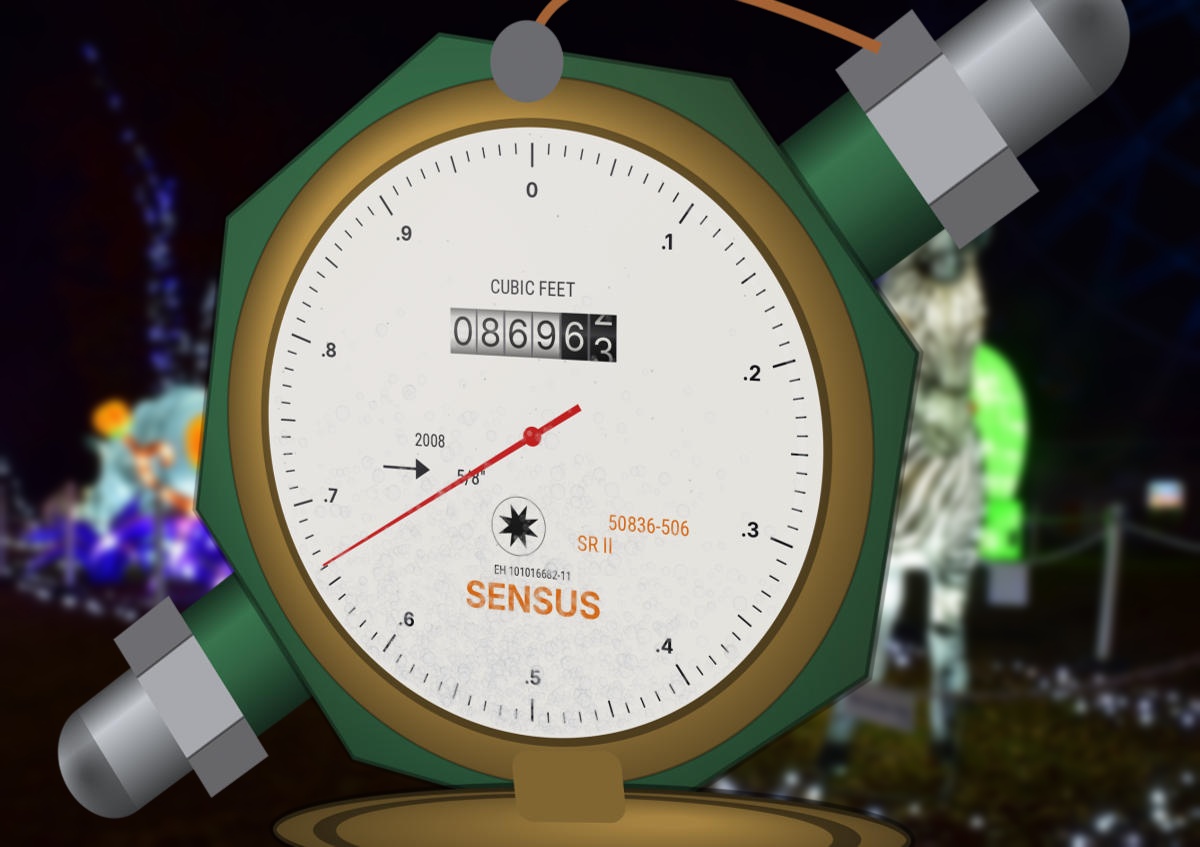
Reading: ft³ 86962.66
